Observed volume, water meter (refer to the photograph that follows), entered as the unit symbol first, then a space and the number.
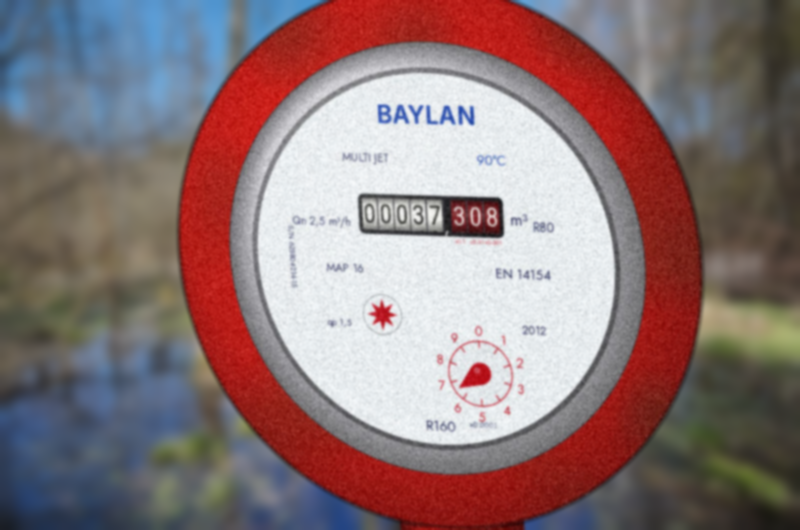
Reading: m³ 37.3086
